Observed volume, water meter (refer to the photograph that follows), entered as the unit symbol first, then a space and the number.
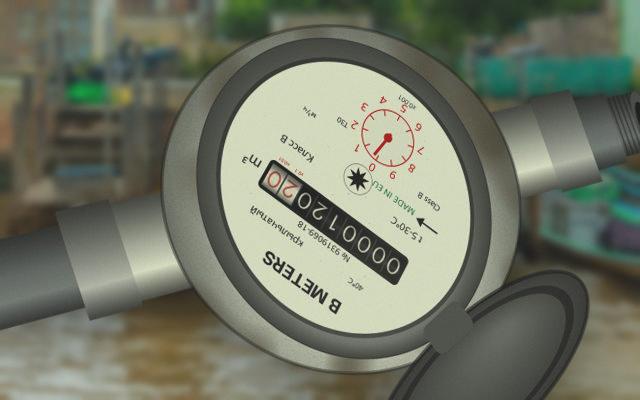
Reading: m³ 120.200
